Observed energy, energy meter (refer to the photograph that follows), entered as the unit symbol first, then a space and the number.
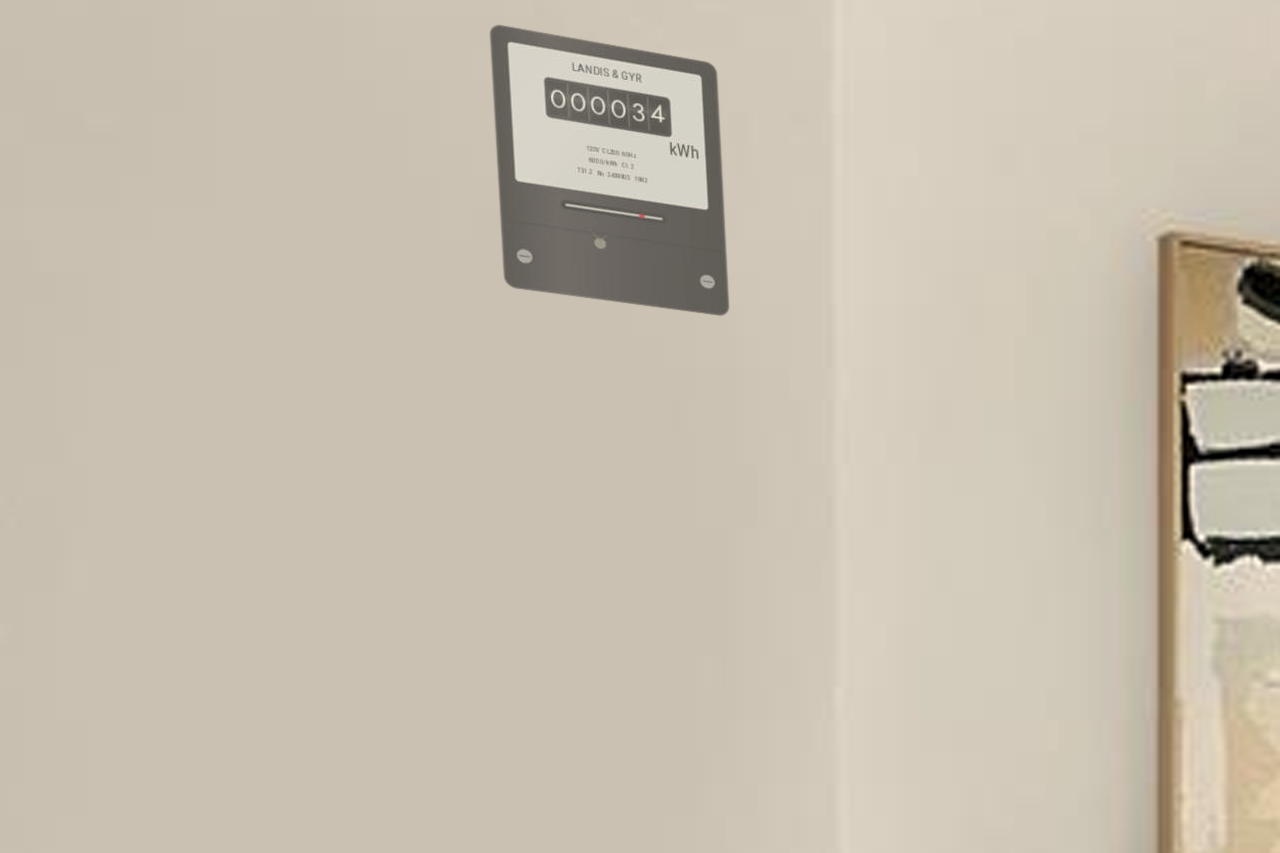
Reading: kWh 34
